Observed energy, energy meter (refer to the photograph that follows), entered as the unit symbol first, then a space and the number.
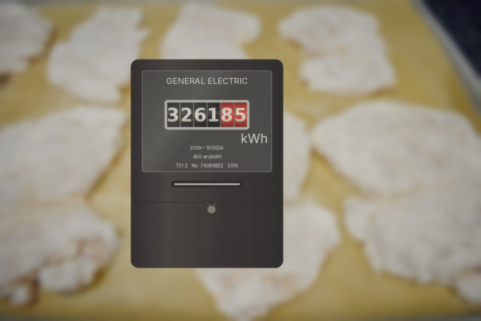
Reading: kWh 3261.85
